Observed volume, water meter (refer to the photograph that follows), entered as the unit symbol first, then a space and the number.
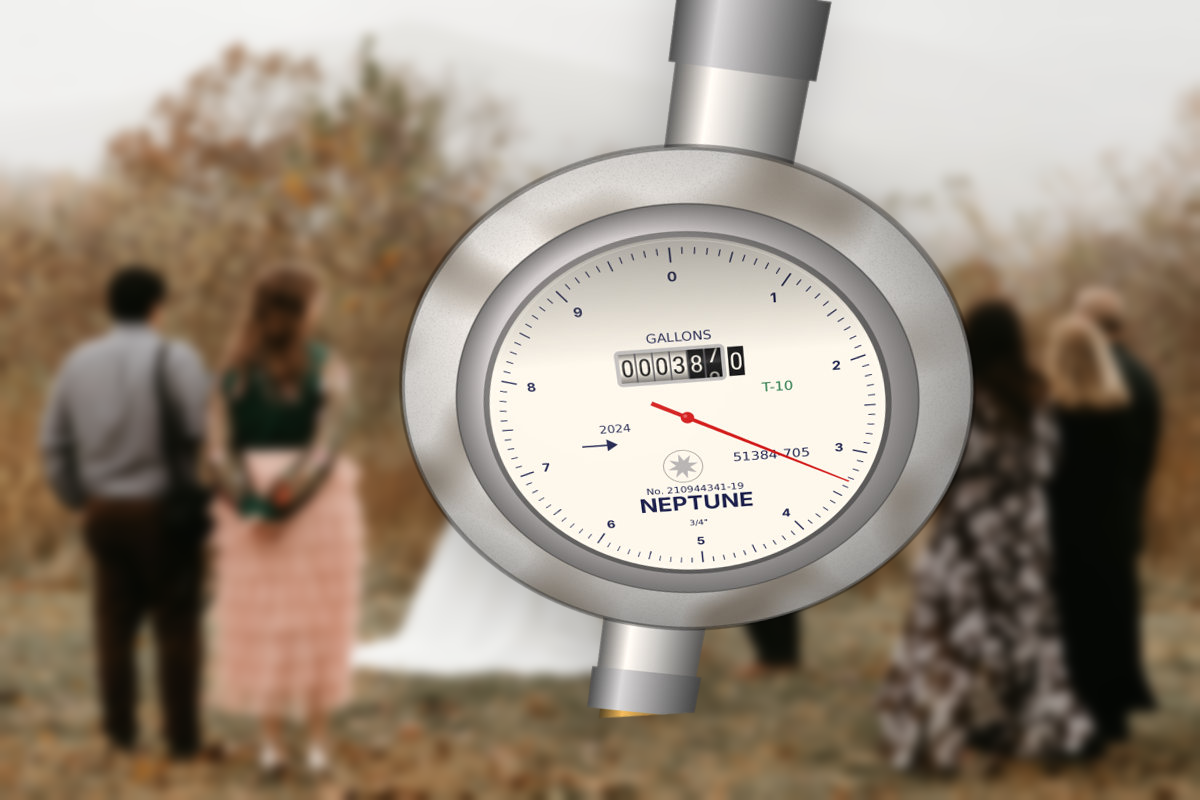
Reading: gal 3873.3
